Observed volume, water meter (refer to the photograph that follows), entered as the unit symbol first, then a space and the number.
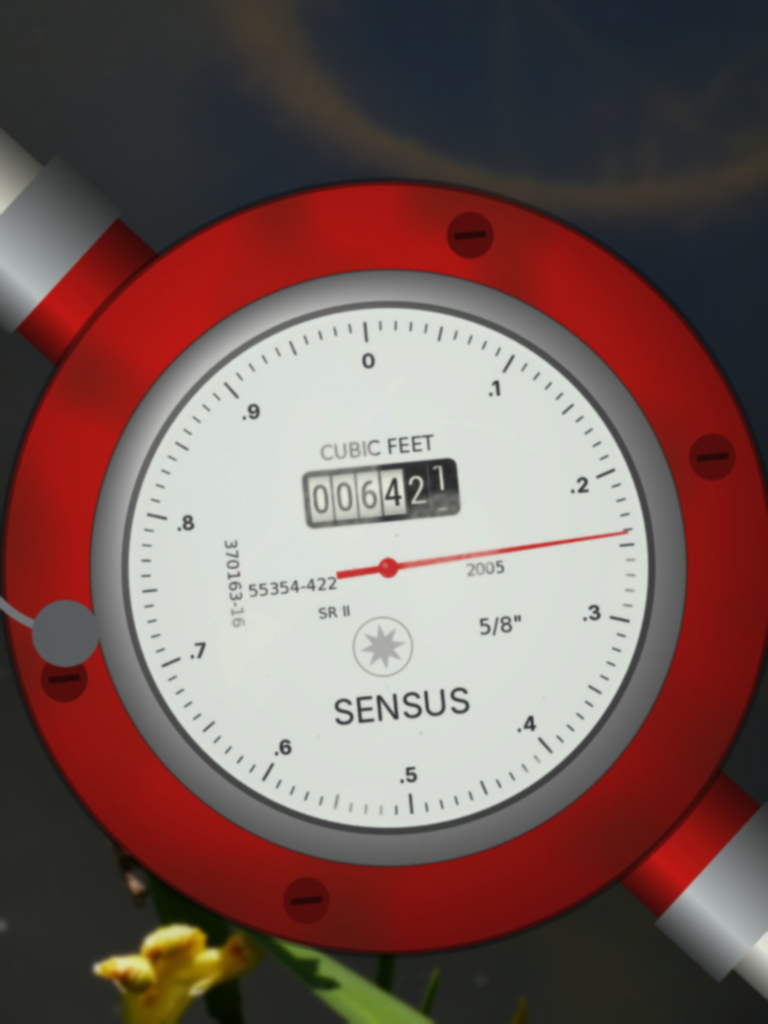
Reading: ft³ 6421.24
